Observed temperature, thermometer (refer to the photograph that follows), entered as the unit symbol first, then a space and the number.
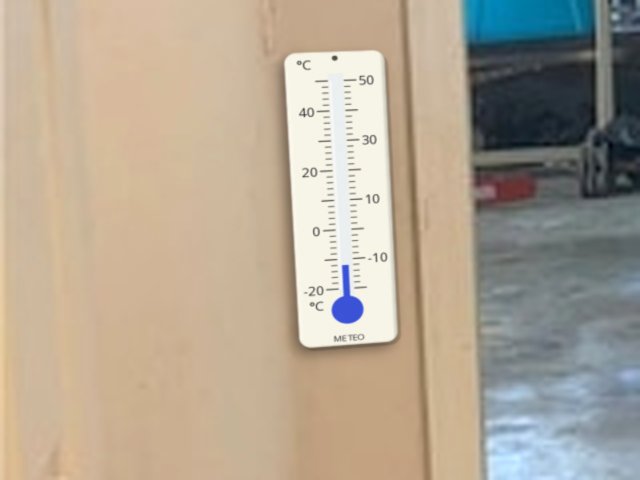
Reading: °C -12
